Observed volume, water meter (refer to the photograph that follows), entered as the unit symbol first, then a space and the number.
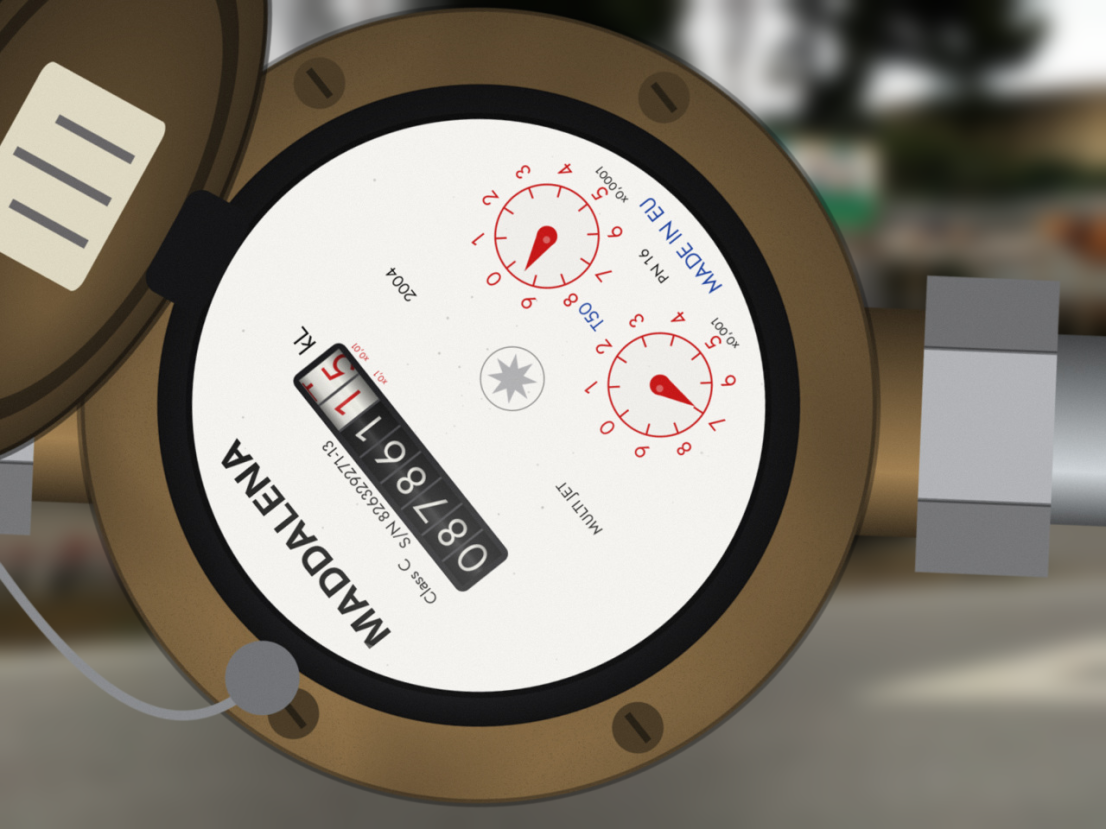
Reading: kL 87861.1469
